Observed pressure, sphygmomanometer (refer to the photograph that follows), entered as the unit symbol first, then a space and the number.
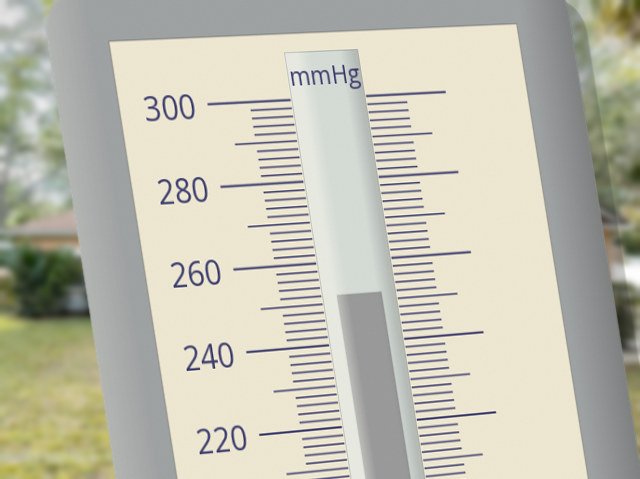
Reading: mmHg 252
